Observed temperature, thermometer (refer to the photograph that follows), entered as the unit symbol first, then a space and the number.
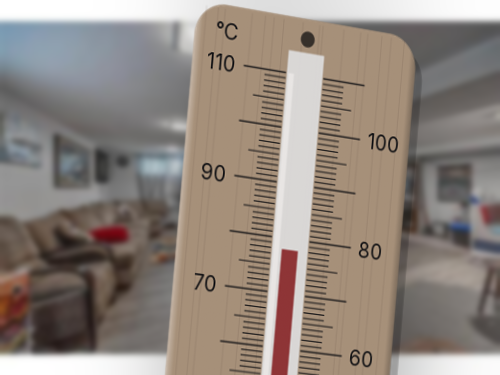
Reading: °C 78
